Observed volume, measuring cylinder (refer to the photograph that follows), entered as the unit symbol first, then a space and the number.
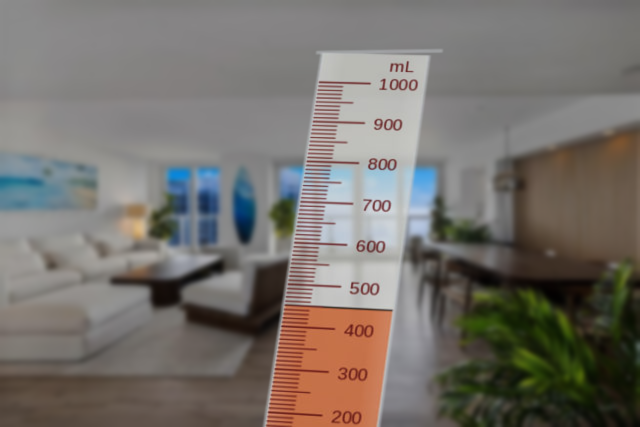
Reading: mL 450
